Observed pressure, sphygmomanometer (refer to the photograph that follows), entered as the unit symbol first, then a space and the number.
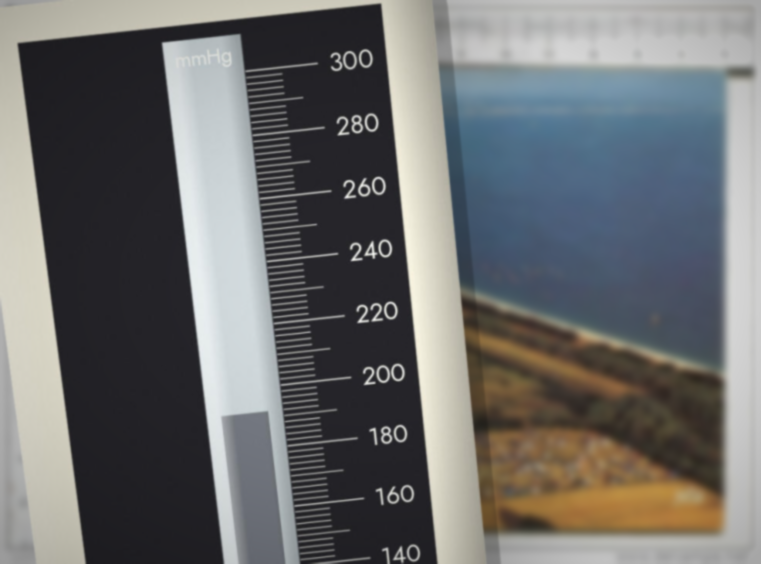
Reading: mmHg 192
